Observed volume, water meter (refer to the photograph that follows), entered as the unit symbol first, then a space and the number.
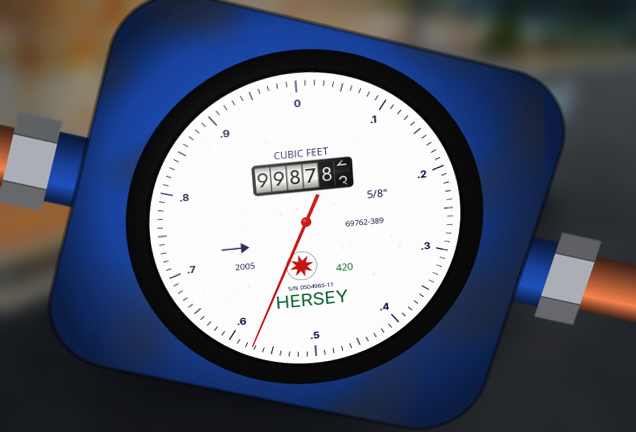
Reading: ft³ 998782.57
